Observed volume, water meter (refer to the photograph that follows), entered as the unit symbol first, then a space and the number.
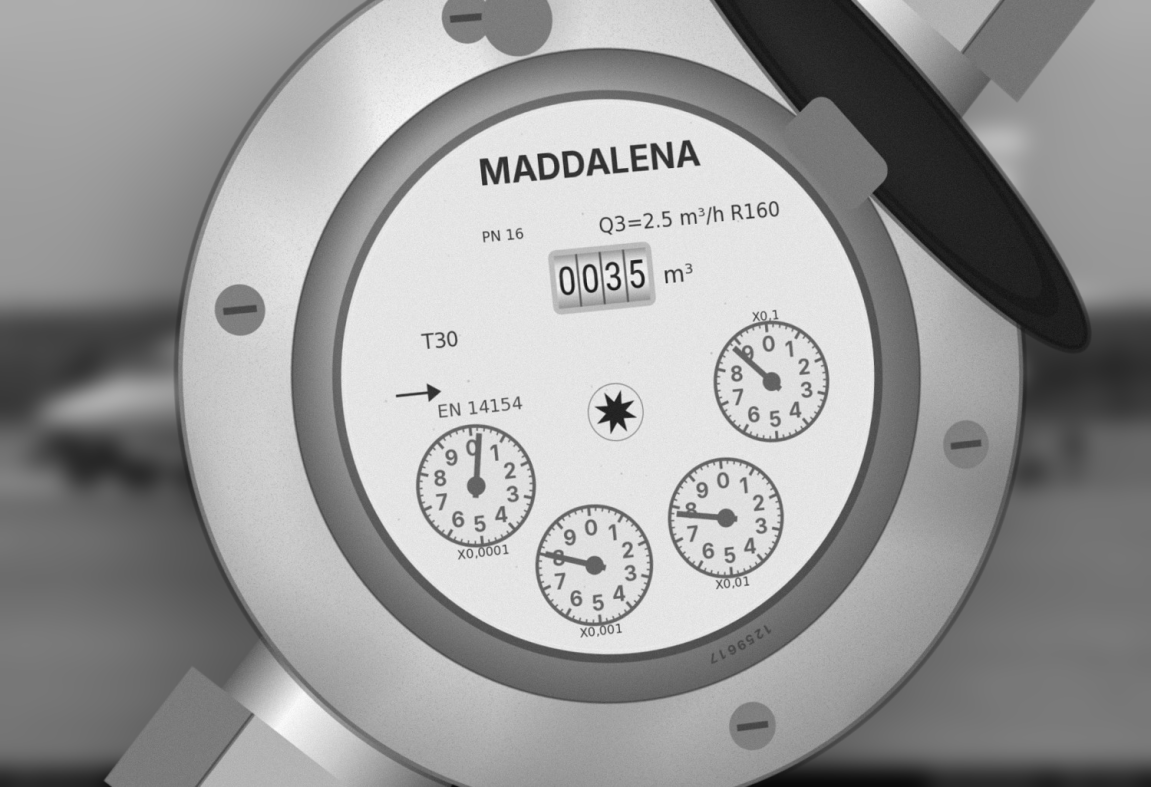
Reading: m³ 35.8780
